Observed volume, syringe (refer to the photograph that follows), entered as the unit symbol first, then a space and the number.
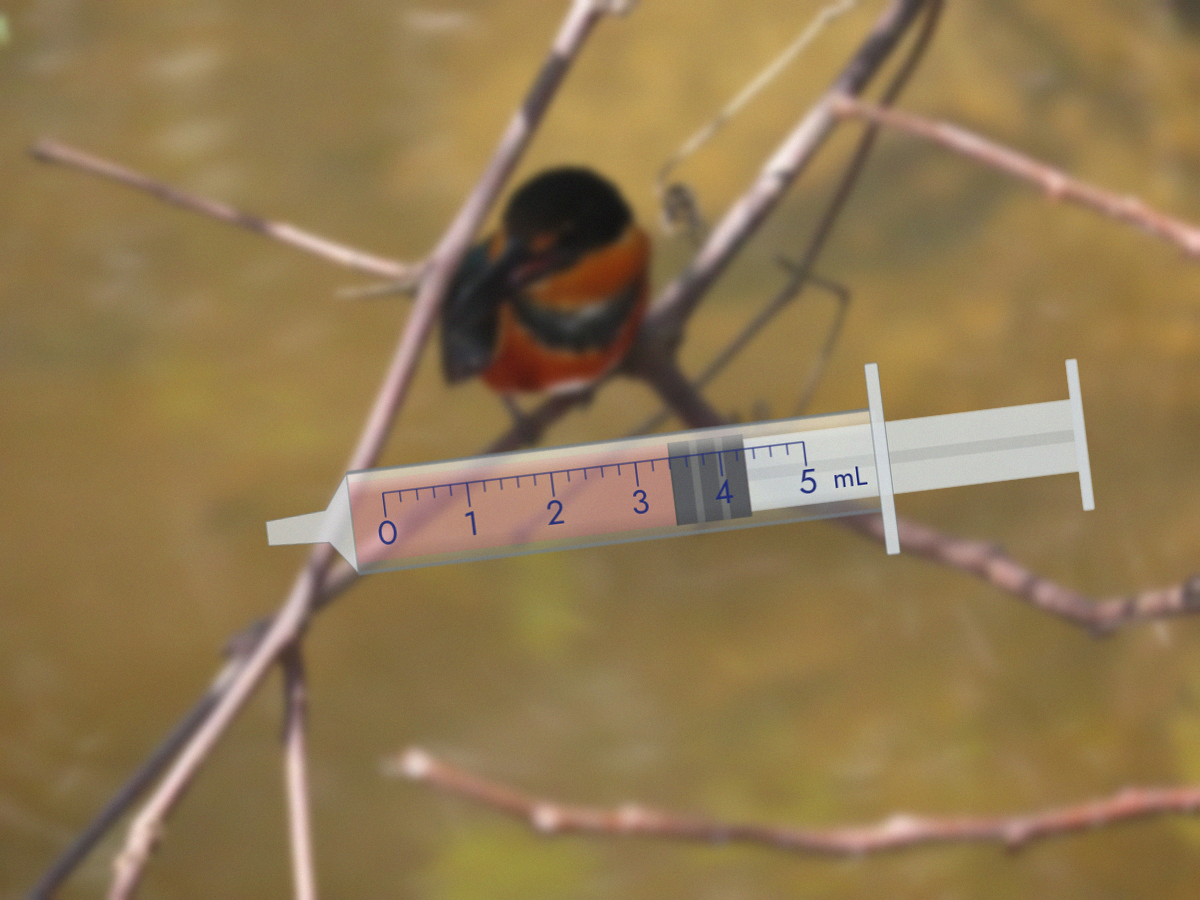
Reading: mL 3.4
